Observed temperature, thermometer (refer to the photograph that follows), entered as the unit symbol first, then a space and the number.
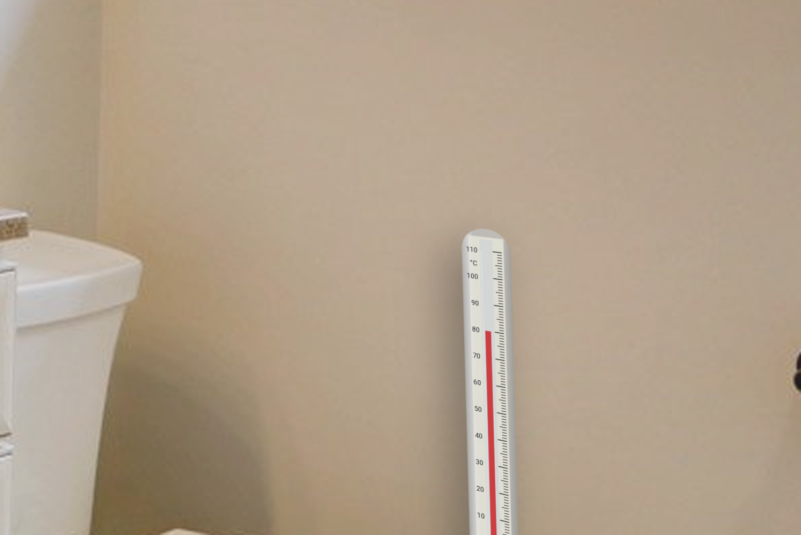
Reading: °C 80
